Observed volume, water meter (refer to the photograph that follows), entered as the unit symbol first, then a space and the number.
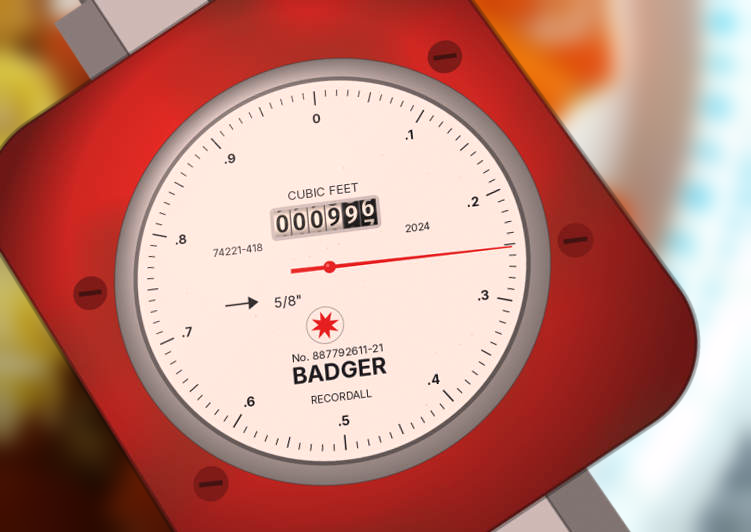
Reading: ft³ 996.25
